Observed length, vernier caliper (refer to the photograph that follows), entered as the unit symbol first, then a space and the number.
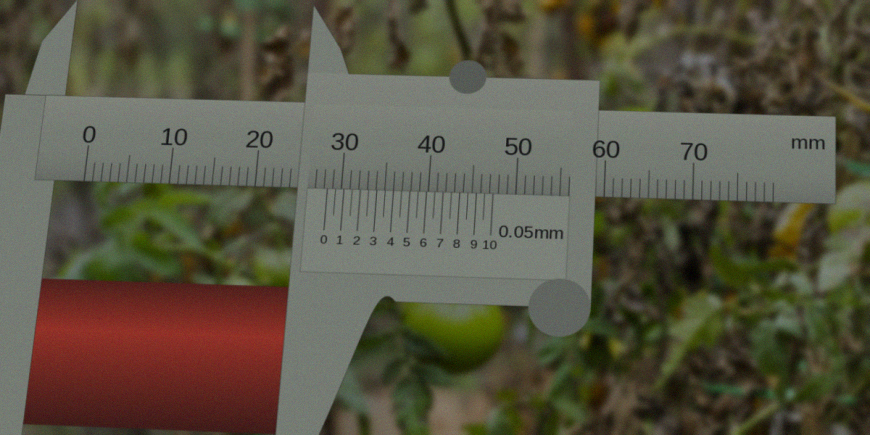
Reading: mm 28.4
